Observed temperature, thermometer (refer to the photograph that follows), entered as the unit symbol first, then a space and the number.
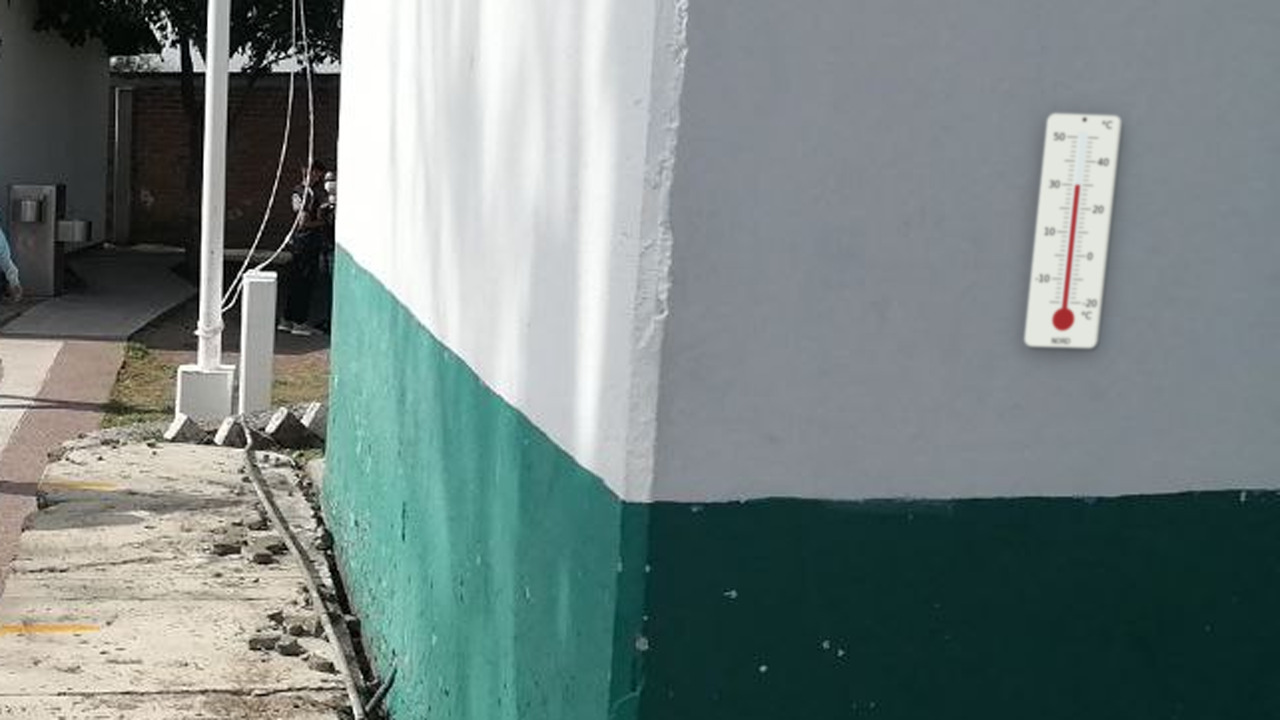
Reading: °C 30
